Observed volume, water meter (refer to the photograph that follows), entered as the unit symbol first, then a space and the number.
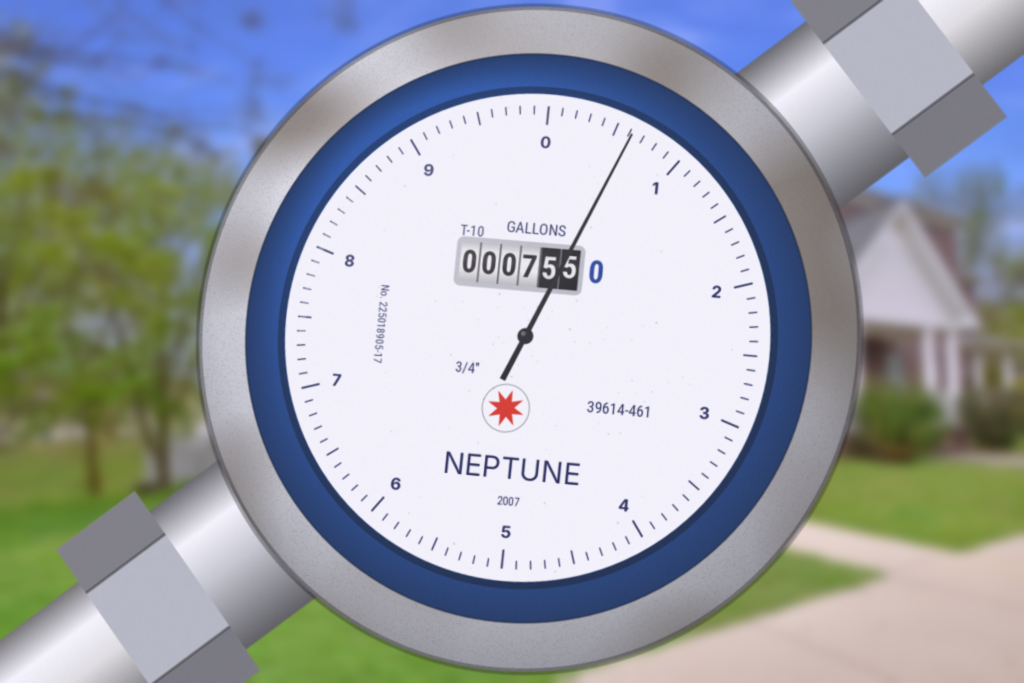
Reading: gal 7550.6
